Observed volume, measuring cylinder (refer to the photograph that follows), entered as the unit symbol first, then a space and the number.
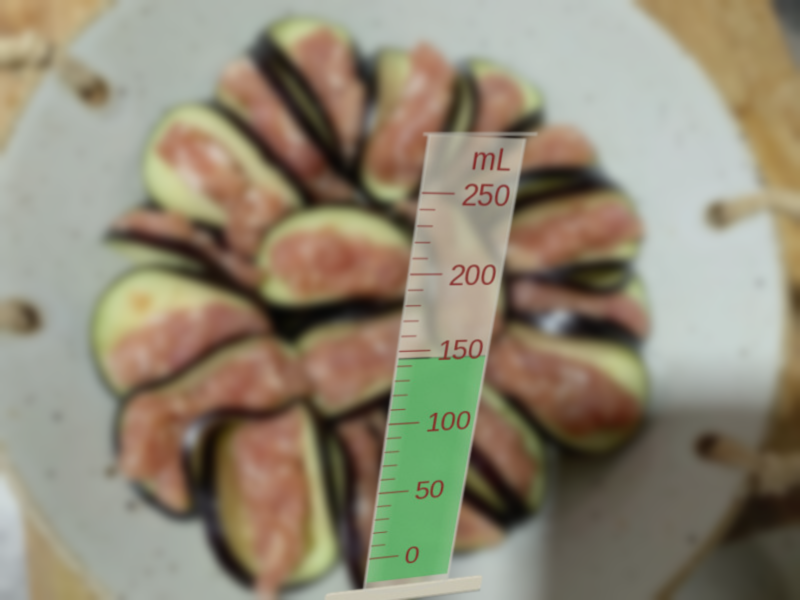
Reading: mL 145
